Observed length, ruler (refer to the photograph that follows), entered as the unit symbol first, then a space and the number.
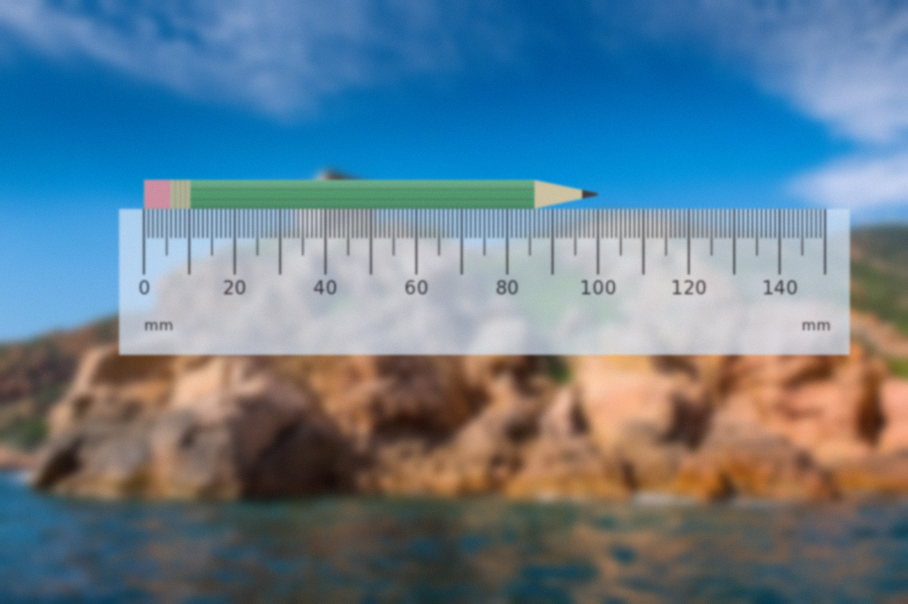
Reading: mm 100
